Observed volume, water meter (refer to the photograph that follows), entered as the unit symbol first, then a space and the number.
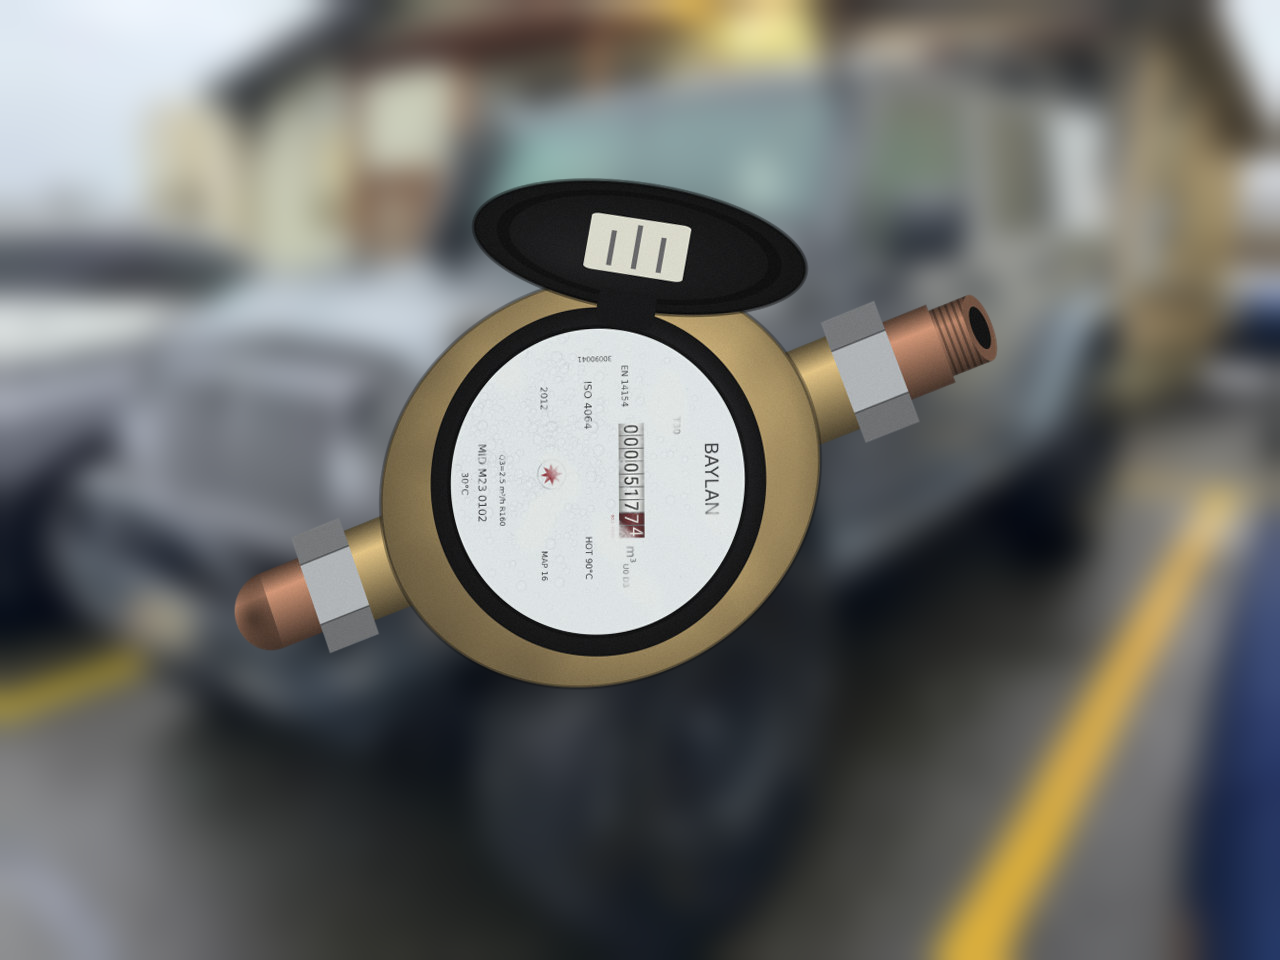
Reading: m³ 517.74
